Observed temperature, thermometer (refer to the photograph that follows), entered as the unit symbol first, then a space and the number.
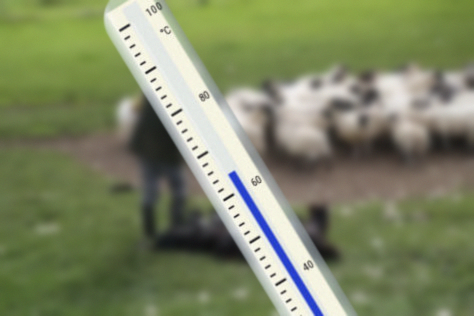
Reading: °C 64
